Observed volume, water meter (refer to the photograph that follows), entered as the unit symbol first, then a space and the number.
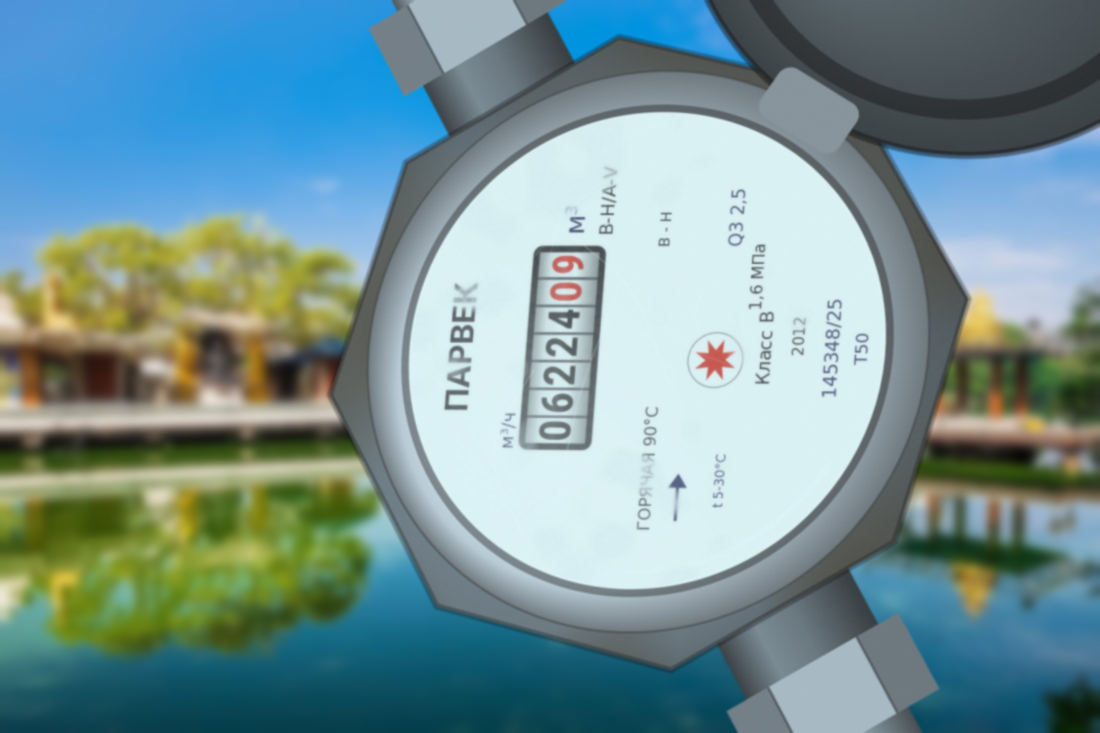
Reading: m³ 6224.09
